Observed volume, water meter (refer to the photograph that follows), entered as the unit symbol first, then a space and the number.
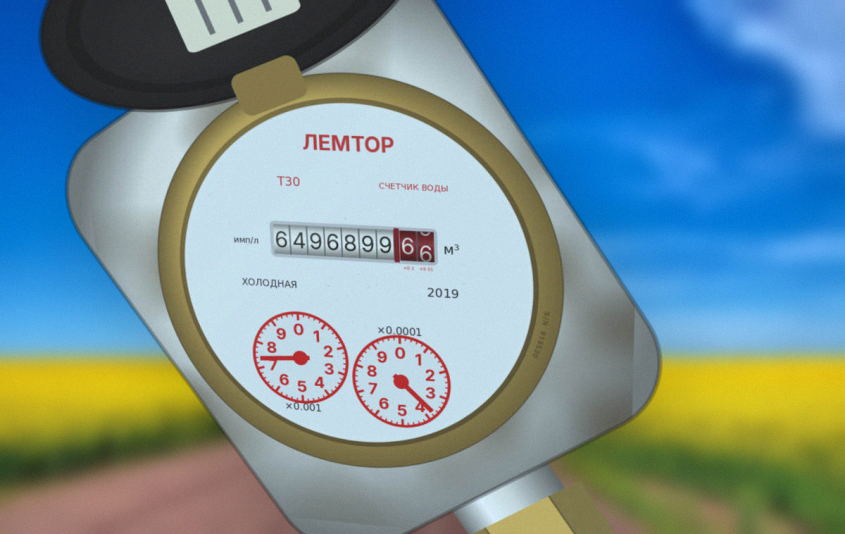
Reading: m³ 6496899.6573
